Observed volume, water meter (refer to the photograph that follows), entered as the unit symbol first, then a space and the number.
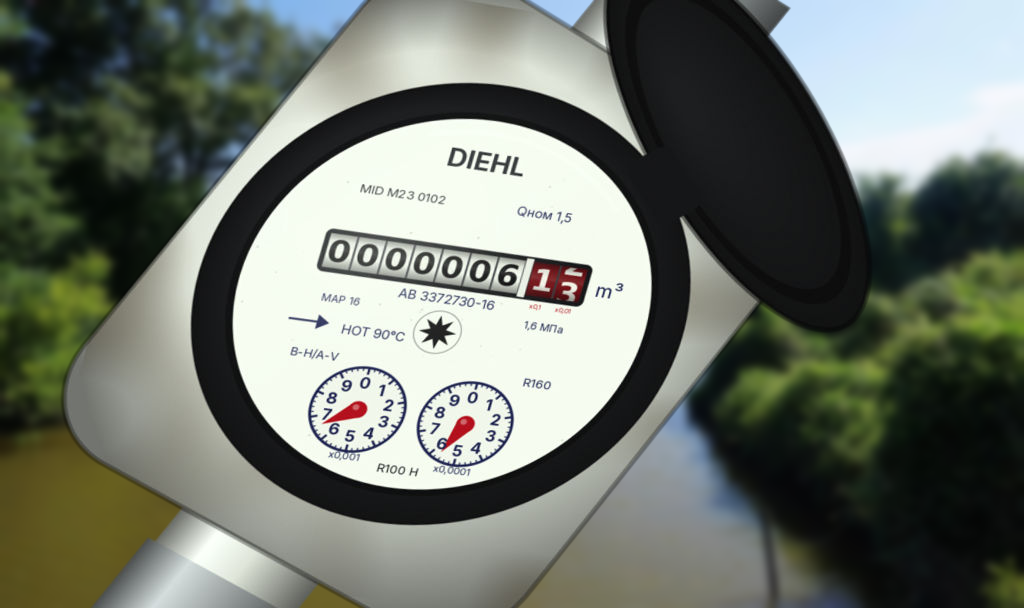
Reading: m³ 6.1265
